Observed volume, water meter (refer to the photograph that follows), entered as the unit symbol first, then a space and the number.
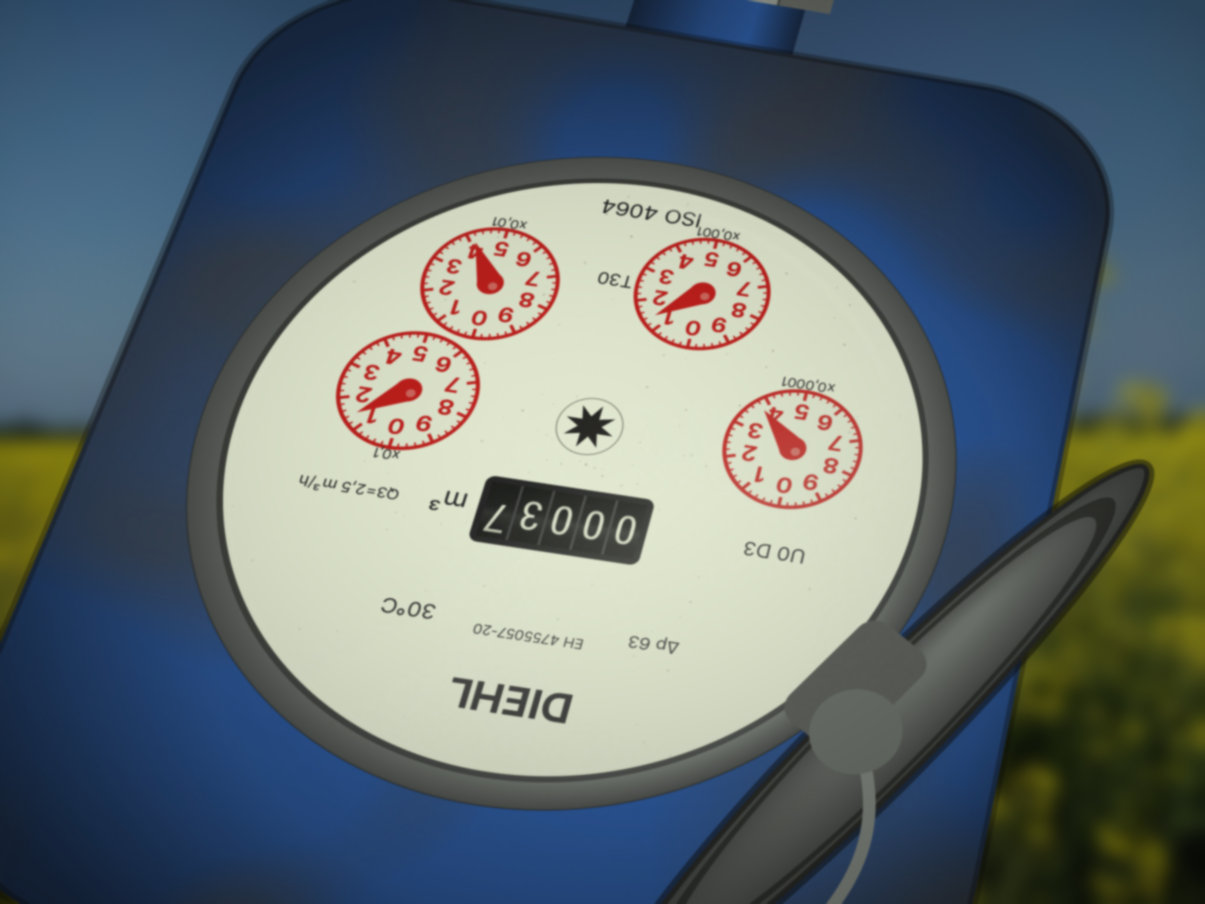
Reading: m³ 37.1413
